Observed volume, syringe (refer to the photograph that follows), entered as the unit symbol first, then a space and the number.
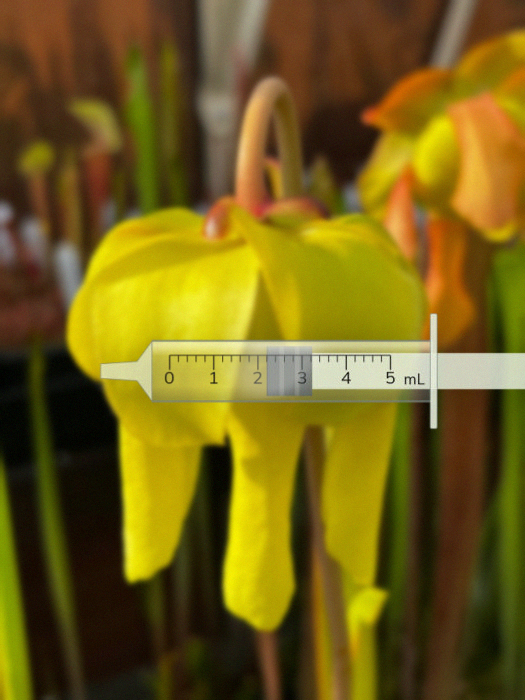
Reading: mL 2.2
